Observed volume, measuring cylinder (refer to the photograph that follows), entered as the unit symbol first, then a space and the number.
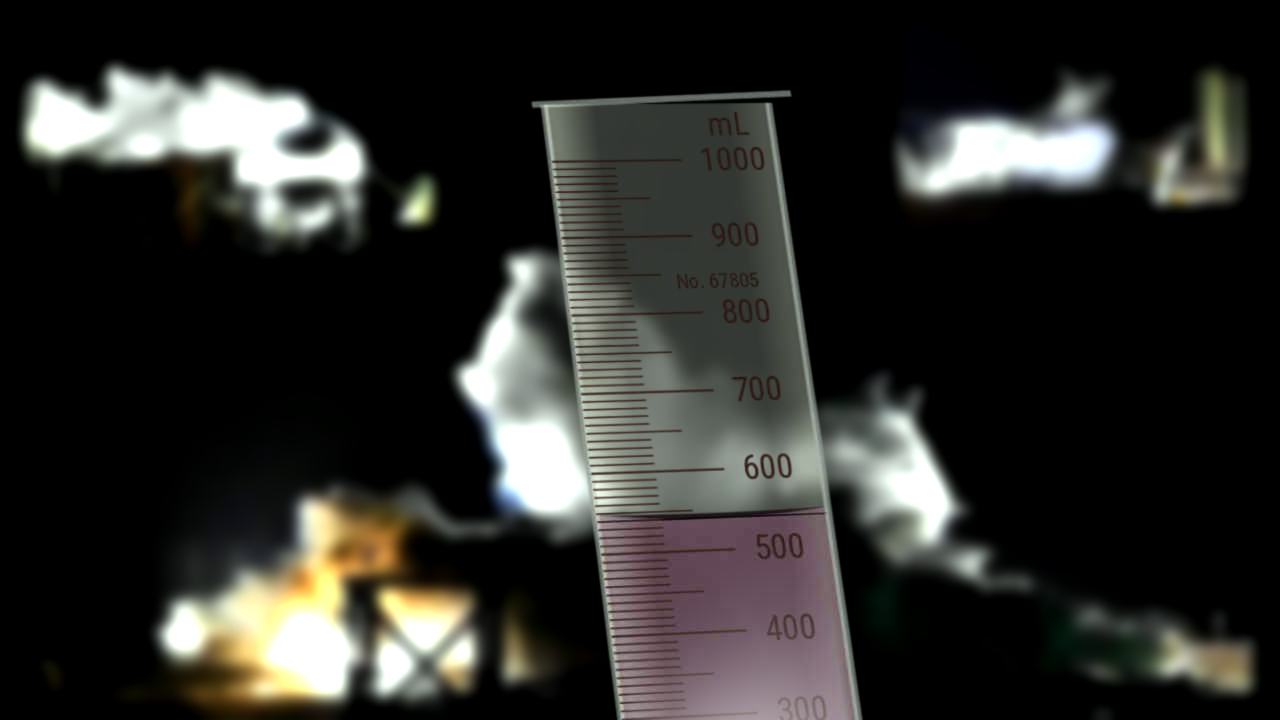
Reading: mL 540
